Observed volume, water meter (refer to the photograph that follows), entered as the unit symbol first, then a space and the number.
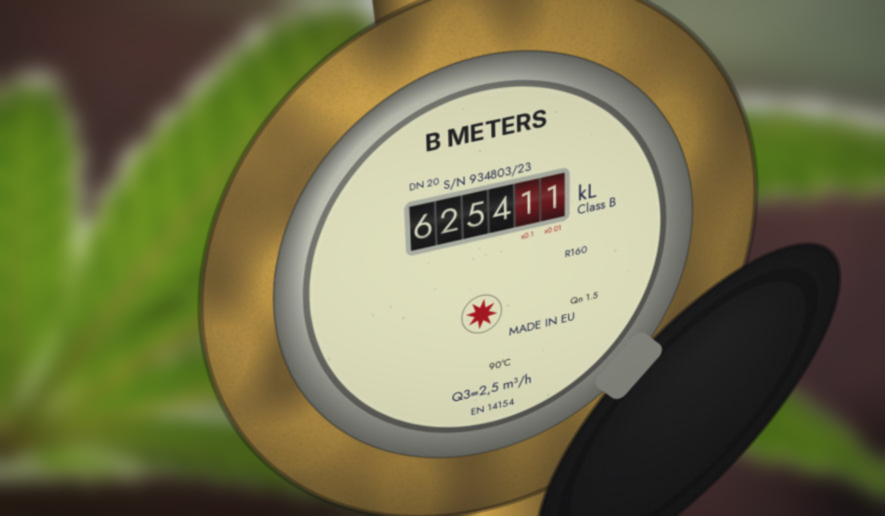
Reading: kL 6254.11
